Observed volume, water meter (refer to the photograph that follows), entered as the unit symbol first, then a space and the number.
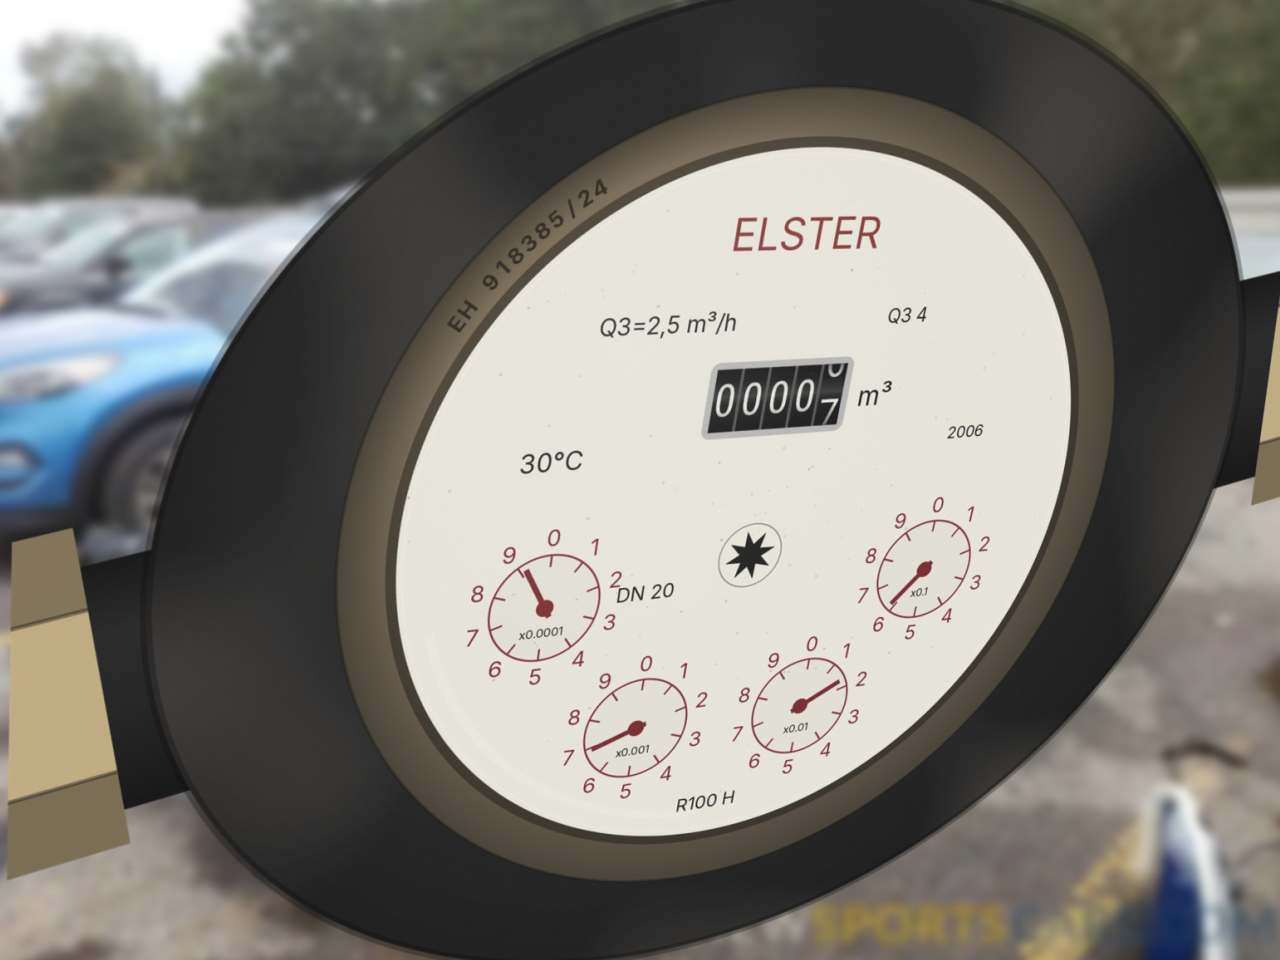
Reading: m³ 6.6169
